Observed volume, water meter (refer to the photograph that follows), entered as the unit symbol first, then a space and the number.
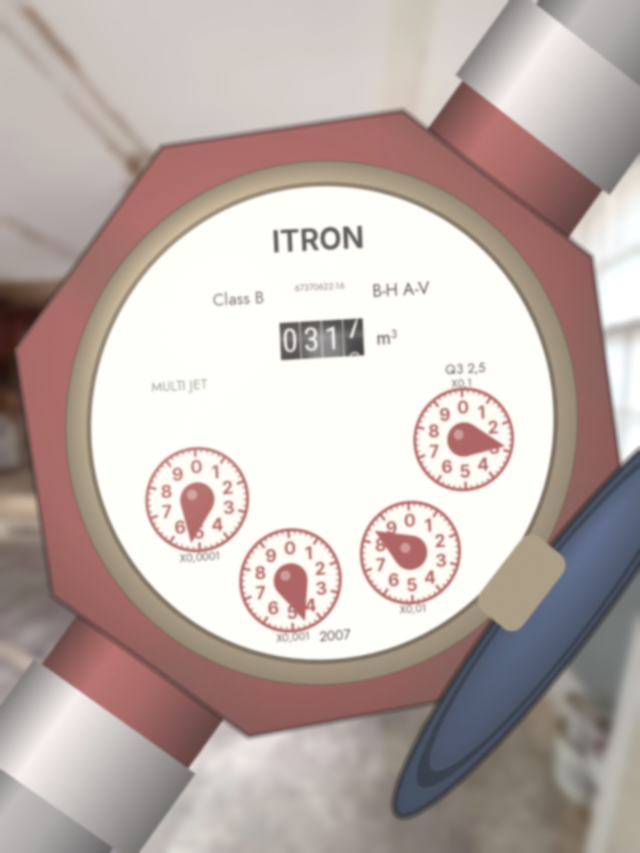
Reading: m³ 317.2845
